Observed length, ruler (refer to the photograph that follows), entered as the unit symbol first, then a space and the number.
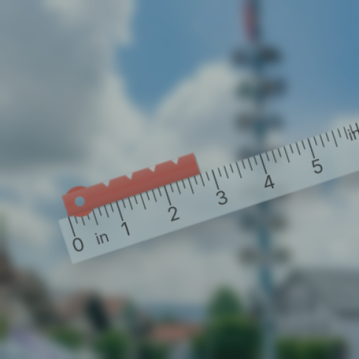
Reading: in 2.75
